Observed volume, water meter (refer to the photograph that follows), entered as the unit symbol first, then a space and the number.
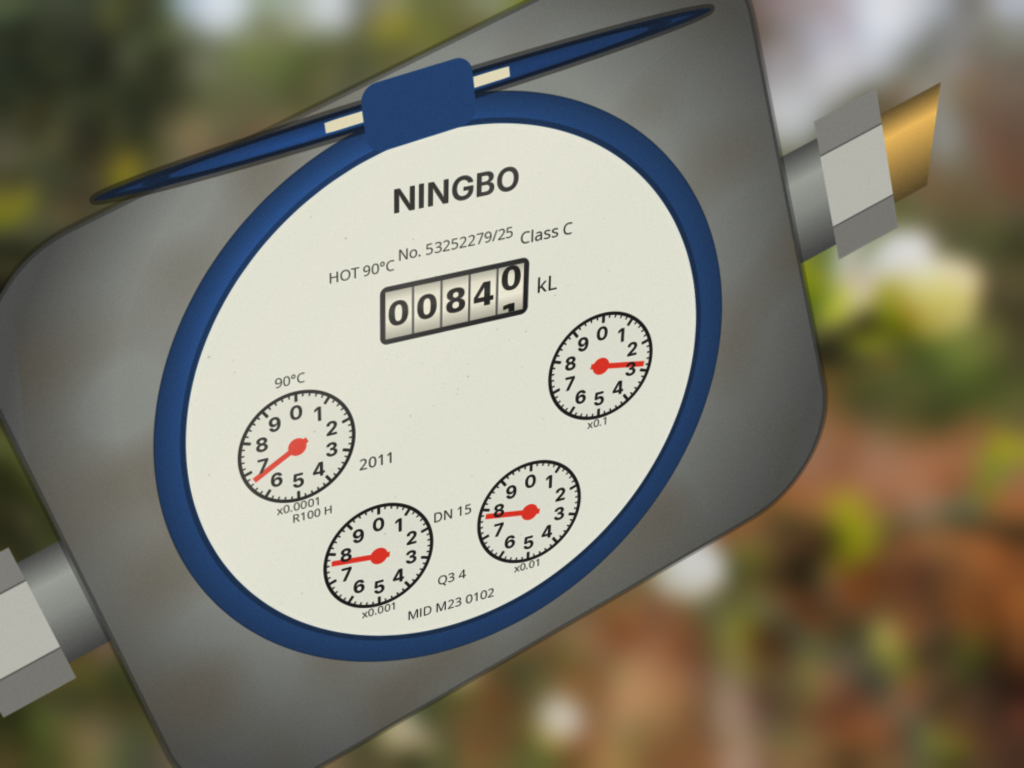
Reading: kL 840.2776
